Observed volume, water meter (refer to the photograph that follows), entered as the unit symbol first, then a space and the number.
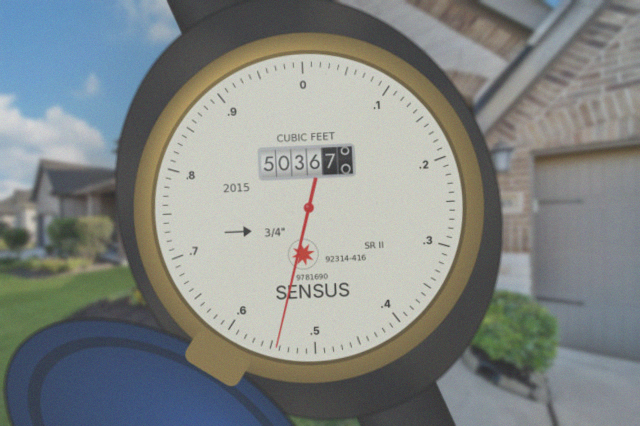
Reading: ft³ 503678.54
